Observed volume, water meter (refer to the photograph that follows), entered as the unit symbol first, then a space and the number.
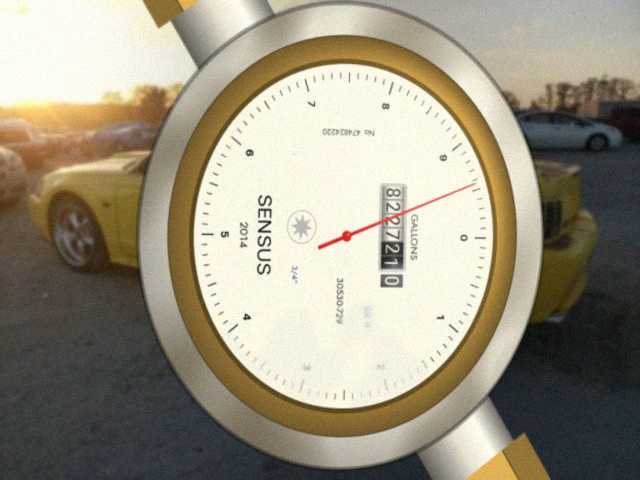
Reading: gal 8227209.4
